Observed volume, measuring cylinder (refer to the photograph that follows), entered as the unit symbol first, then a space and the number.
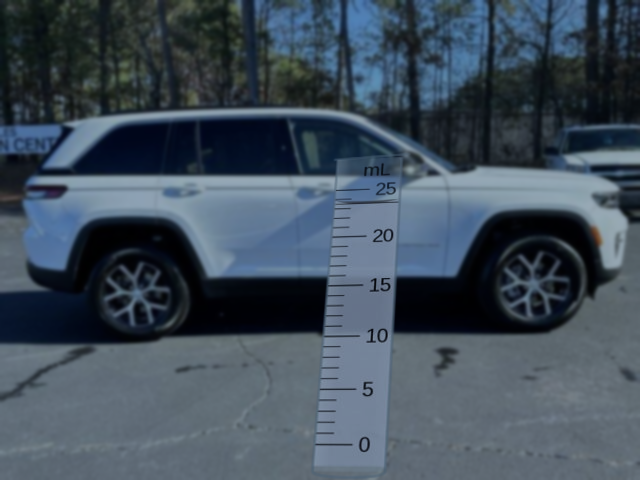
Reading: mL 23.5
